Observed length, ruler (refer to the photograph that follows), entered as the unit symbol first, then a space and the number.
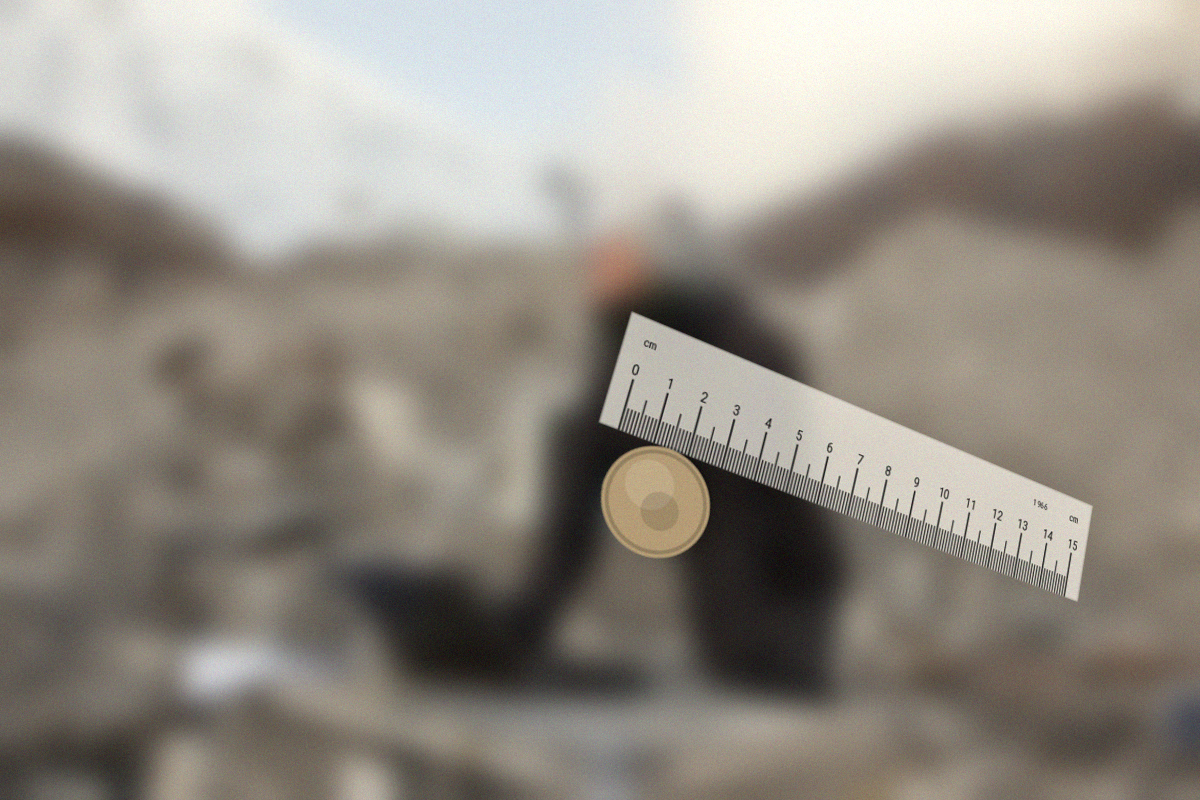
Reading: cm 3
